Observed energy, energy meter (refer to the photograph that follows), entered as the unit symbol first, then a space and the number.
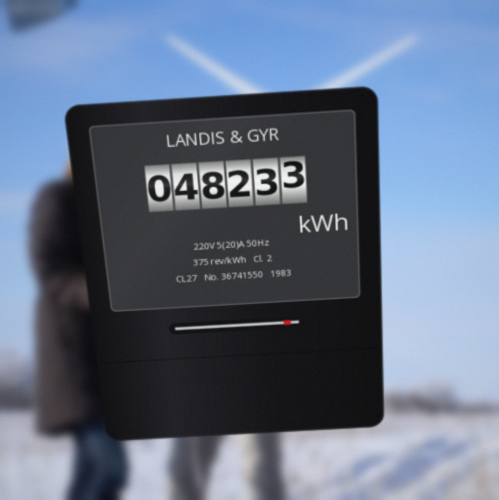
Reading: kWh 48233
